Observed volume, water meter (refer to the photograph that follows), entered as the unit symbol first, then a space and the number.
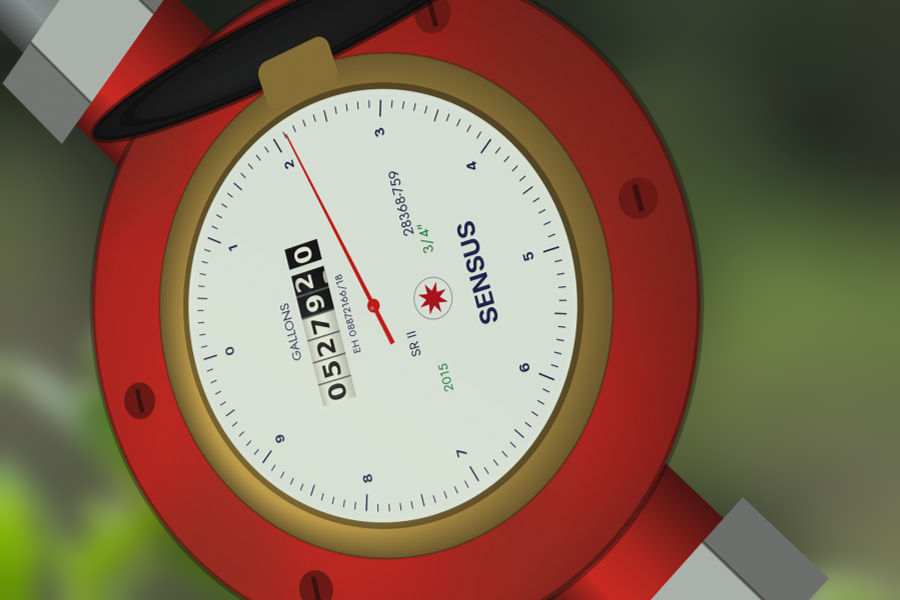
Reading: gal 527922.1
